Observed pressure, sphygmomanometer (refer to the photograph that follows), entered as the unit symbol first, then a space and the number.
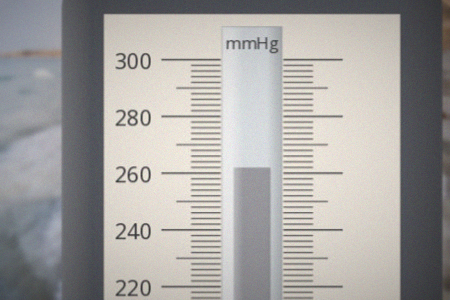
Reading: mmHg 262
